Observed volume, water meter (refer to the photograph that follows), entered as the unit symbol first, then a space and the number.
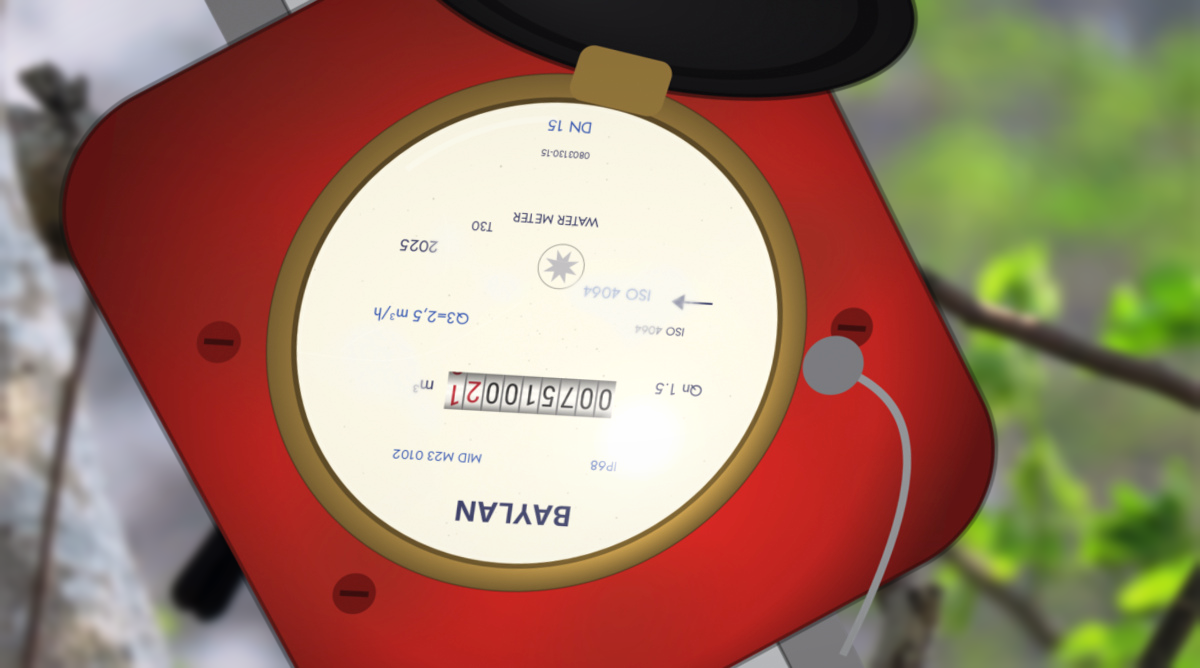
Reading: m³ 75100.21
